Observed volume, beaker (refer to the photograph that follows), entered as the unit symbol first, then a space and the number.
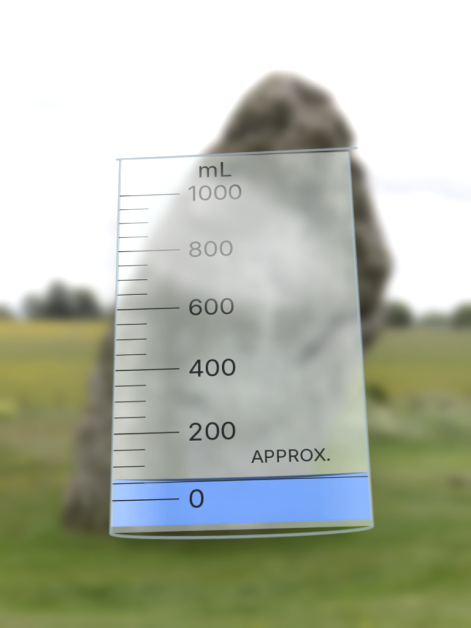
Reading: mL 50
